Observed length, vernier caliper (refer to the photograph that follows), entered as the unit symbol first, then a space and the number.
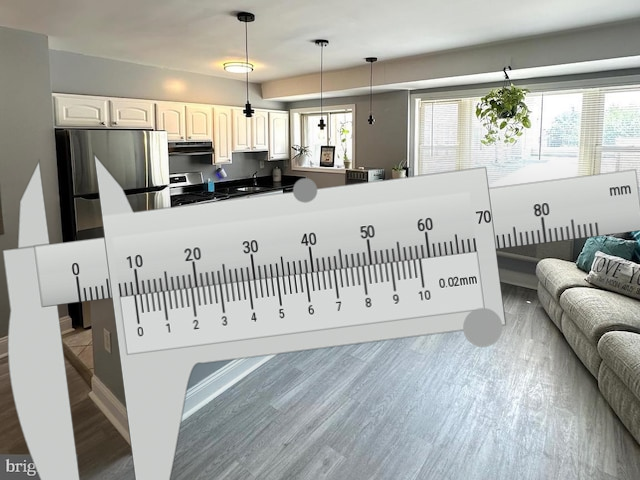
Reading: mm 9.4
